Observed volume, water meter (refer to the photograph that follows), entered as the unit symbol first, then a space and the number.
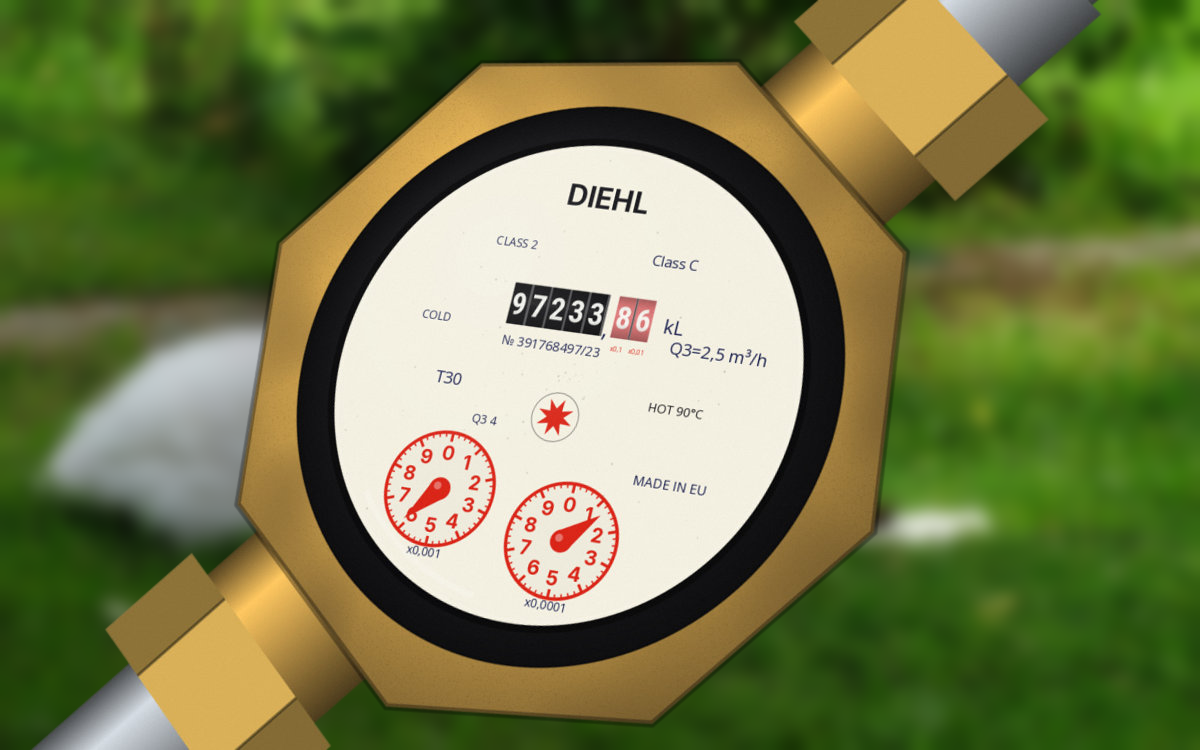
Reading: kL 97233.8661
